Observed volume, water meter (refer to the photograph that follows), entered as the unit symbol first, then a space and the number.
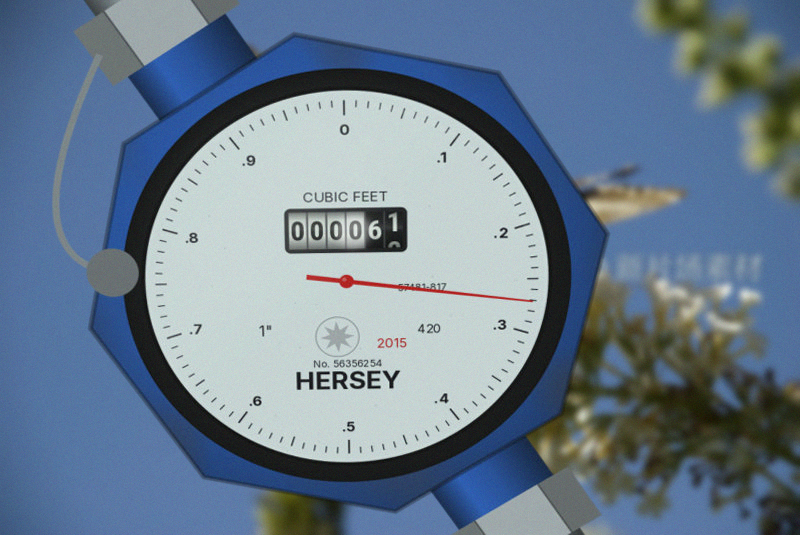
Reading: ft³ 61.27
